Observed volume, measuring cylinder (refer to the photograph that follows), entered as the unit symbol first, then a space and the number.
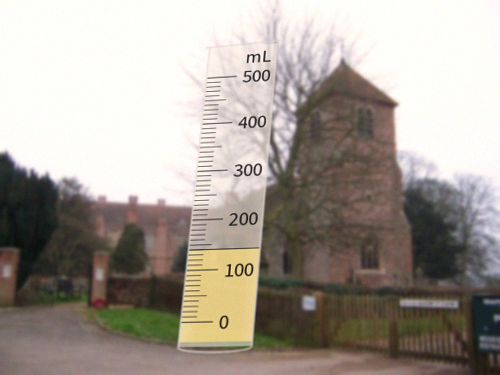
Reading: mL 140
